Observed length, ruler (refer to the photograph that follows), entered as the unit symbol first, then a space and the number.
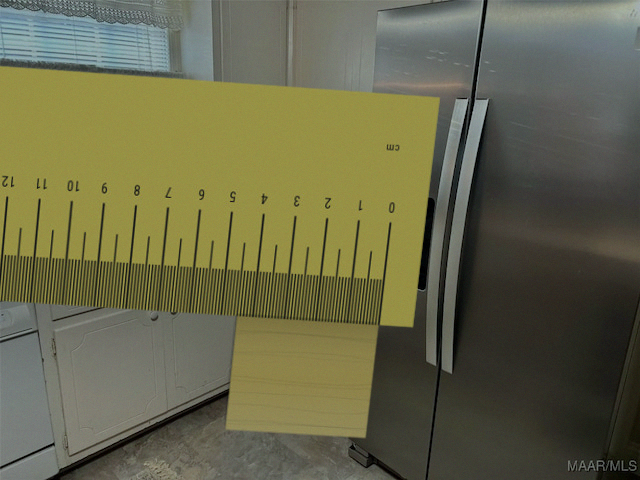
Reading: cm 4.5
